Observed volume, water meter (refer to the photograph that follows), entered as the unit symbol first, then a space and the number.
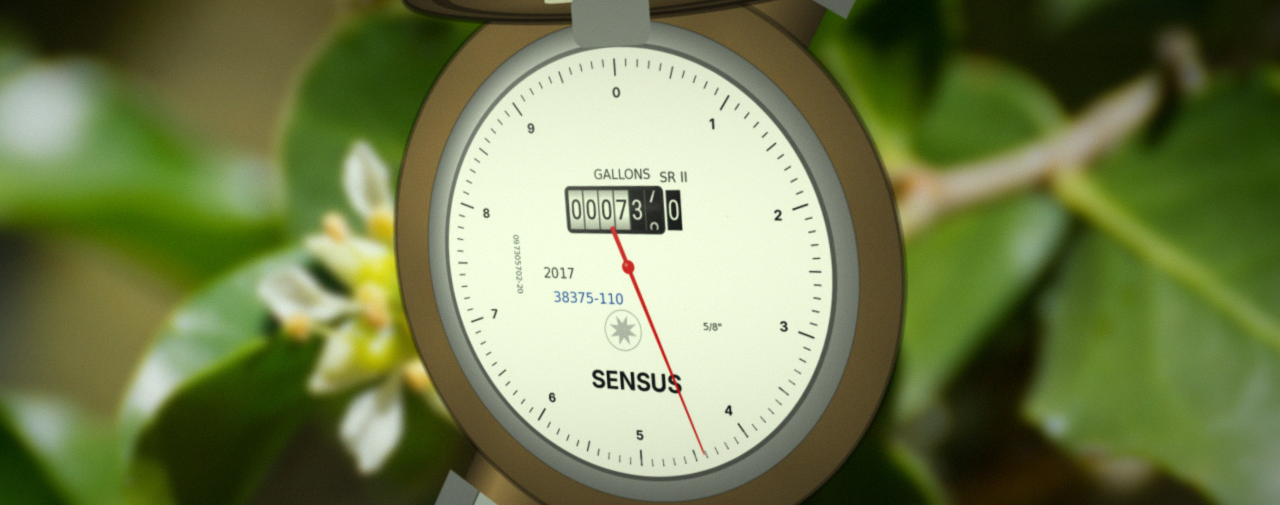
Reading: gal 7374.4
